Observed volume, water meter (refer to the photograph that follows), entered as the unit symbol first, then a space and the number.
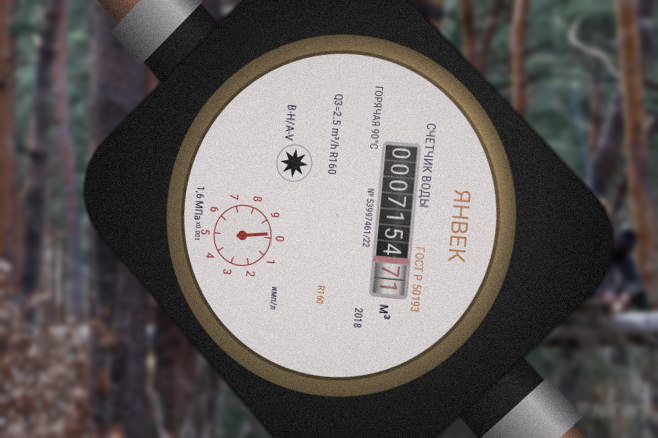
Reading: m³ 7154.709
